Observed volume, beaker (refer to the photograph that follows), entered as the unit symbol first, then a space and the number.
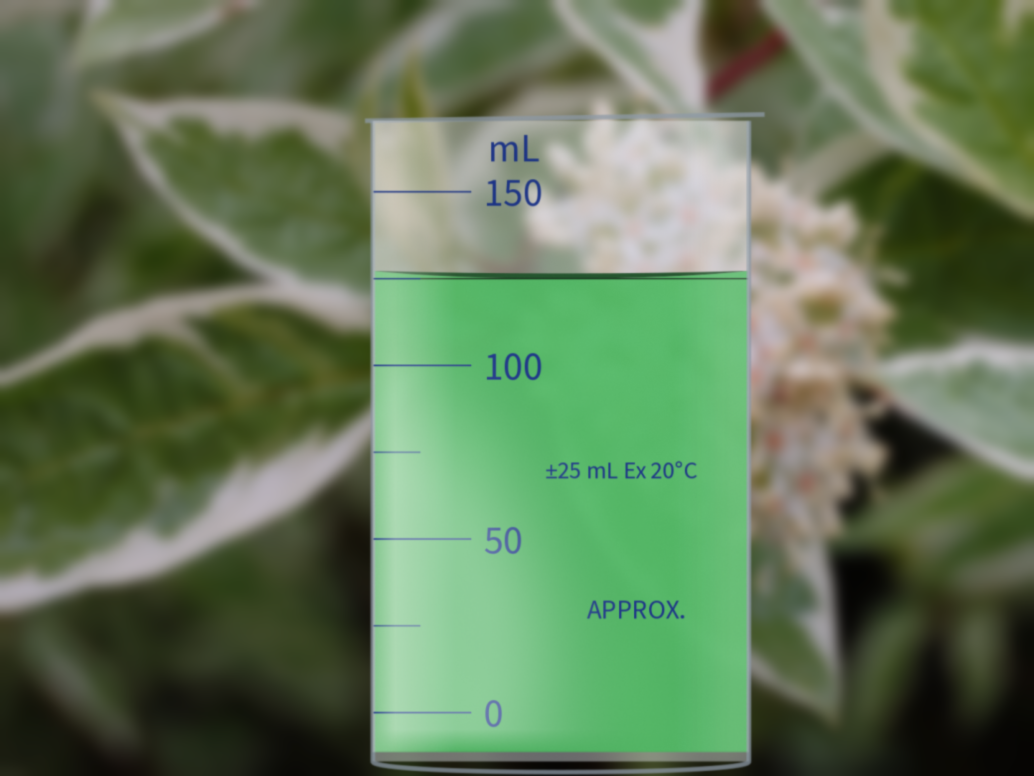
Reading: mL 125
